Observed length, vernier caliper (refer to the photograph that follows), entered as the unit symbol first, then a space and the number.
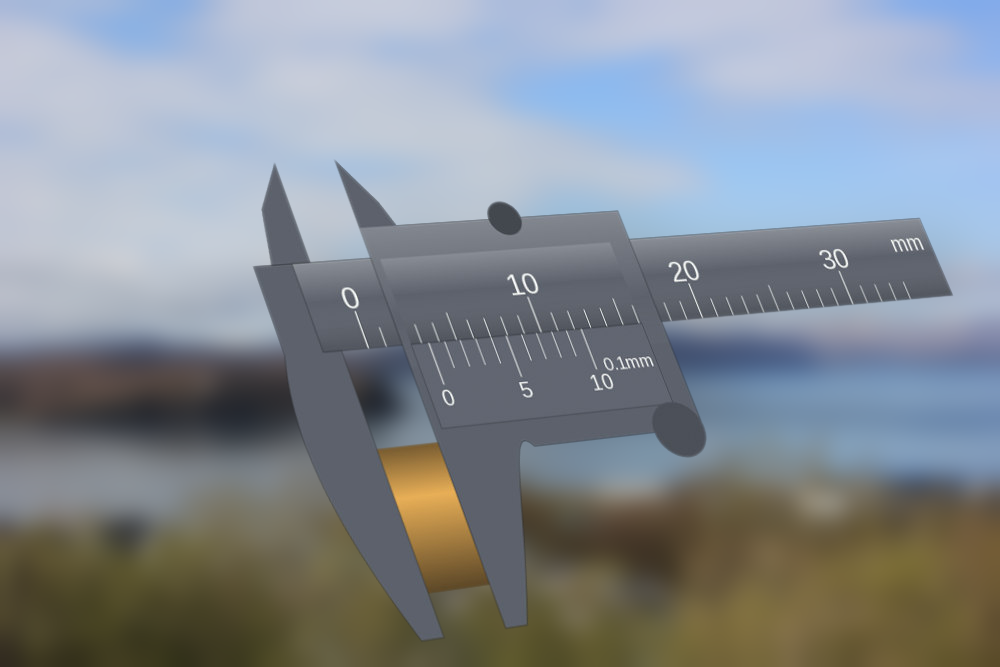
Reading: mm 3.4
